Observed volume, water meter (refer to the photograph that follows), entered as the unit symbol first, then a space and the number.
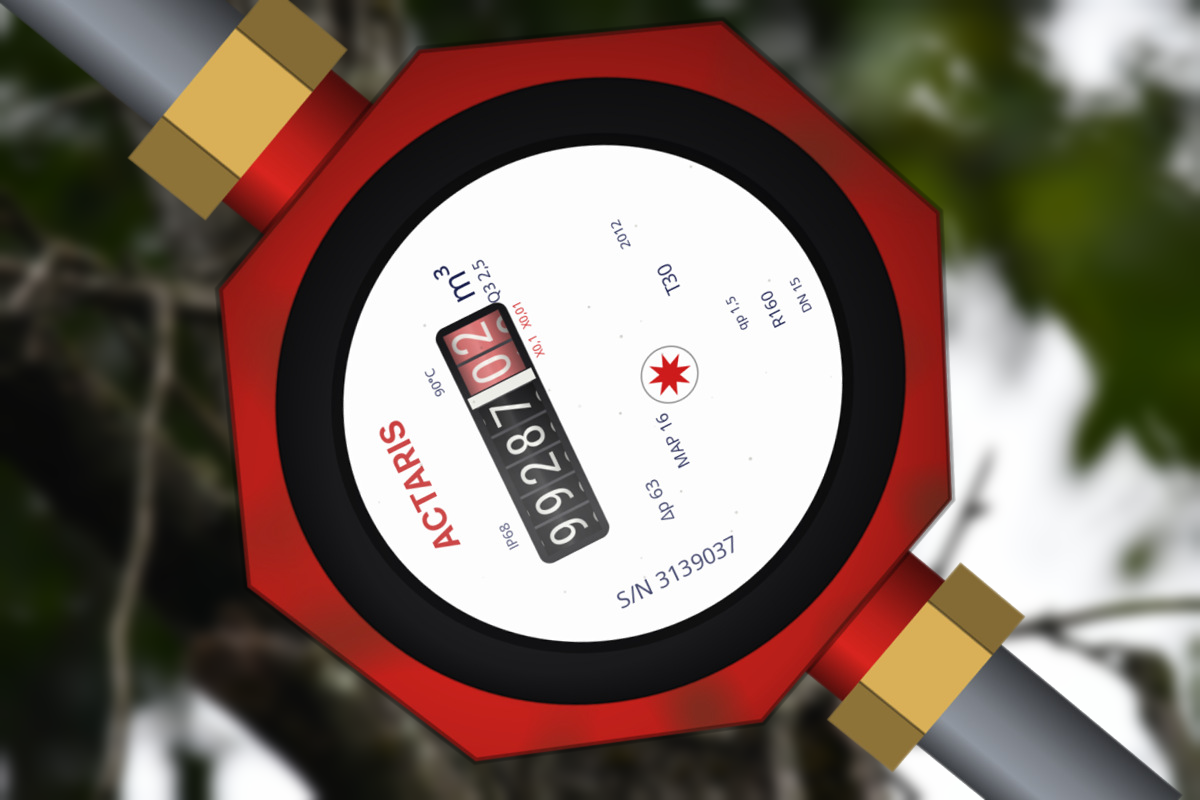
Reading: m³ 99287.02
